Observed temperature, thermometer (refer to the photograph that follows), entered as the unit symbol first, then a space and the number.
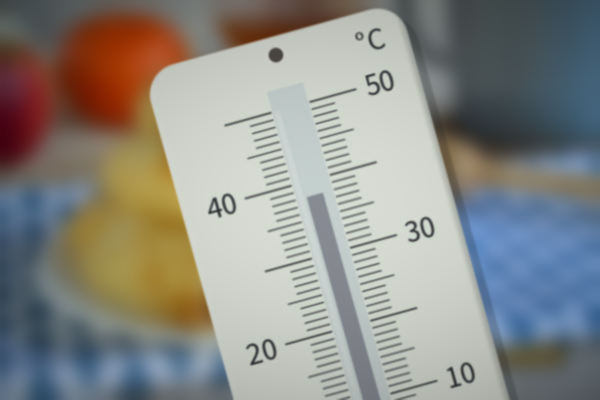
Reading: °C 38
